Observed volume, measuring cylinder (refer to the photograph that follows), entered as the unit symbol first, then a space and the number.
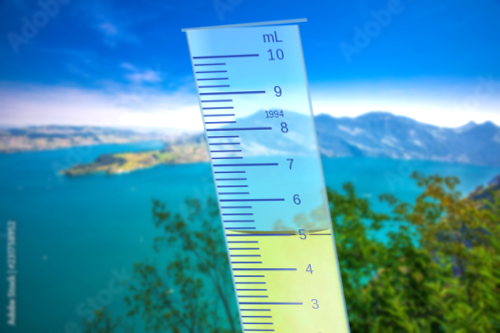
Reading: mL 5
